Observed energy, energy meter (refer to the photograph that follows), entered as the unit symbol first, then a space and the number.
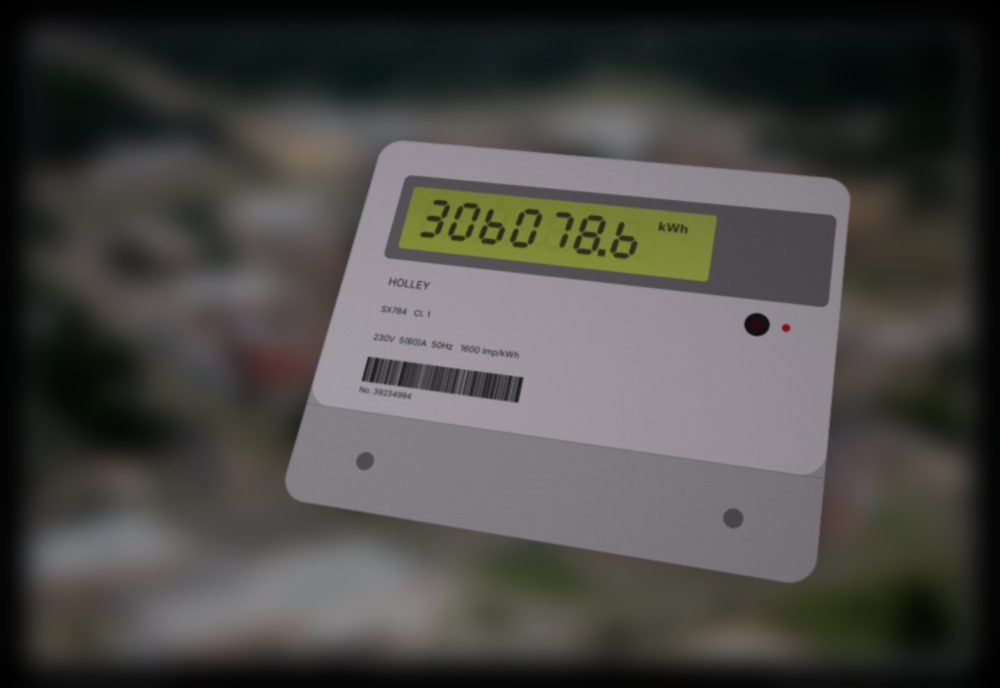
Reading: kWh 306078.6
